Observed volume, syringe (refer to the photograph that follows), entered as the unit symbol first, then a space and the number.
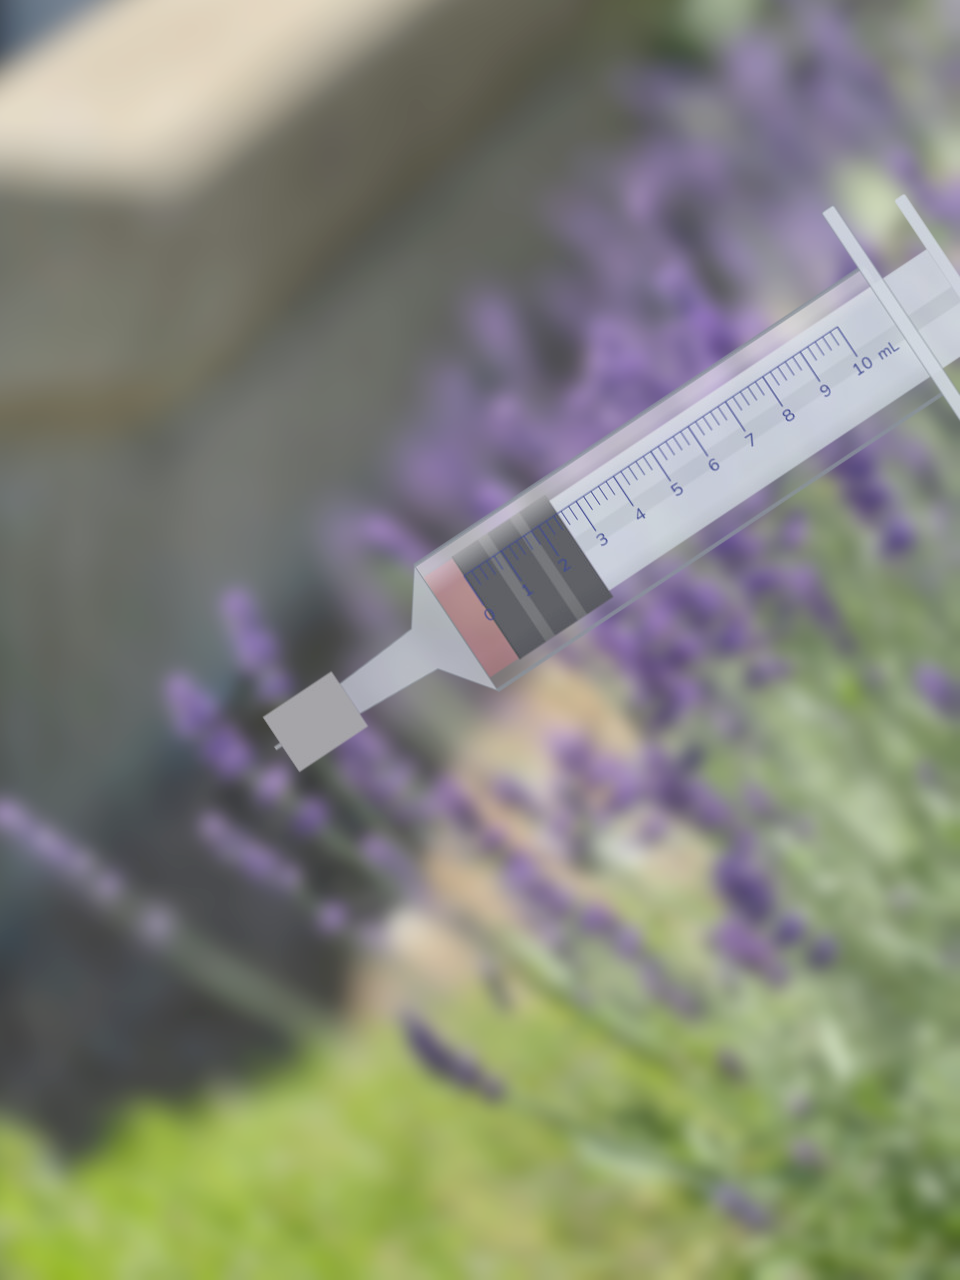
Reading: mL 0
